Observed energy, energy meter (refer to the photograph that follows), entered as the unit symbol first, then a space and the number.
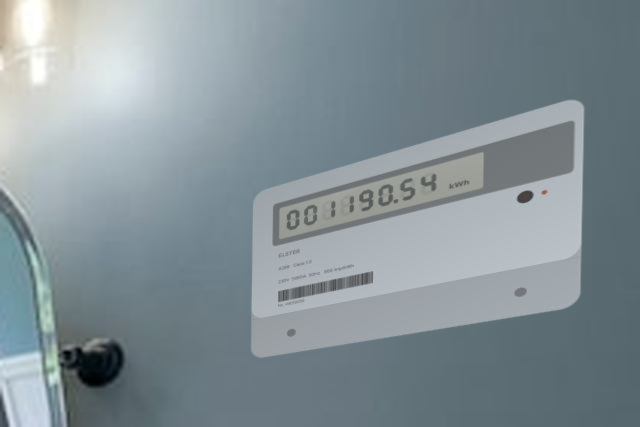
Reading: kWh 1190.54
